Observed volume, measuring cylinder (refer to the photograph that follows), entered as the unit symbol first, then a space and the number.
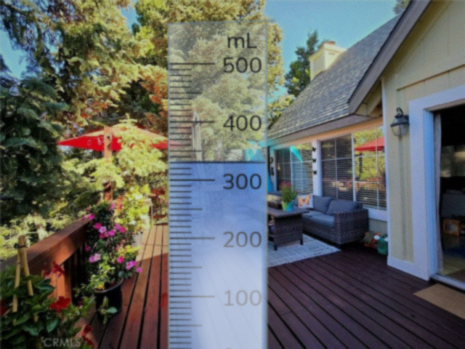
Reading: mL 330
